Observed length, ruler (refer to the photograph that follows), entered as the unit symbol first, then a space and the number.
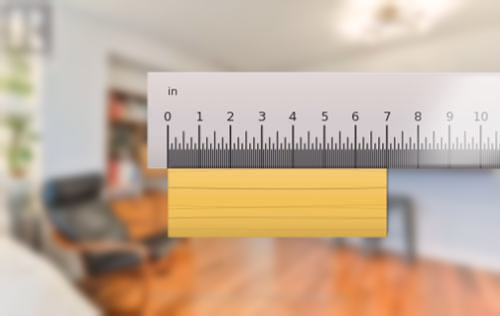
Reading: in 7
